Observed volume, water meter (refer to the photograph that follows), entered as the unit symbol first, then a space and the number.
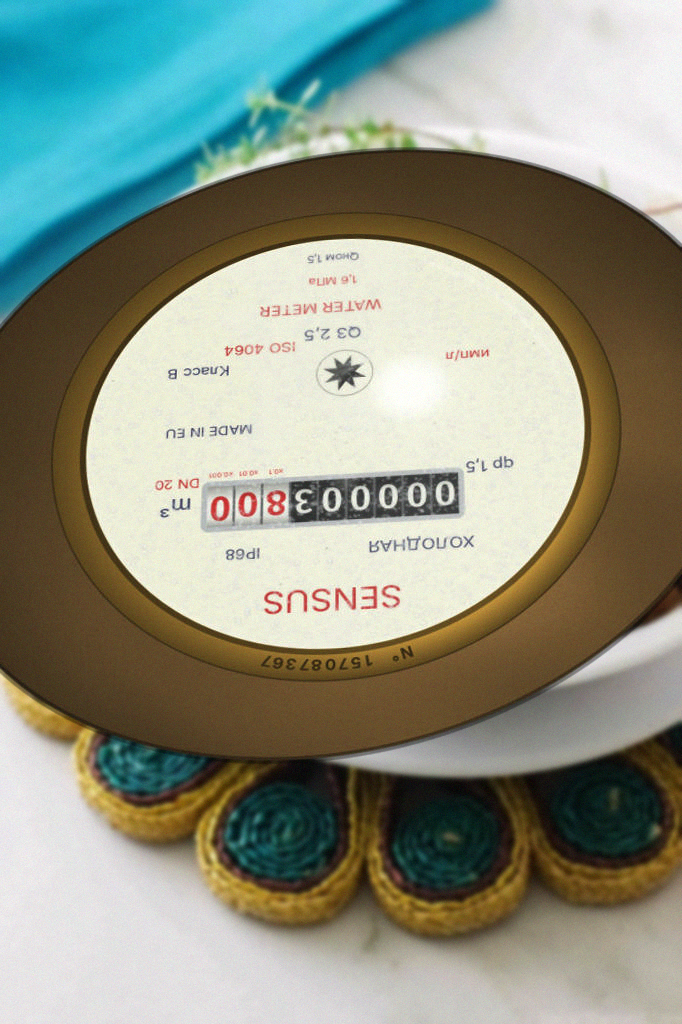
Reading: m³ 3.800
